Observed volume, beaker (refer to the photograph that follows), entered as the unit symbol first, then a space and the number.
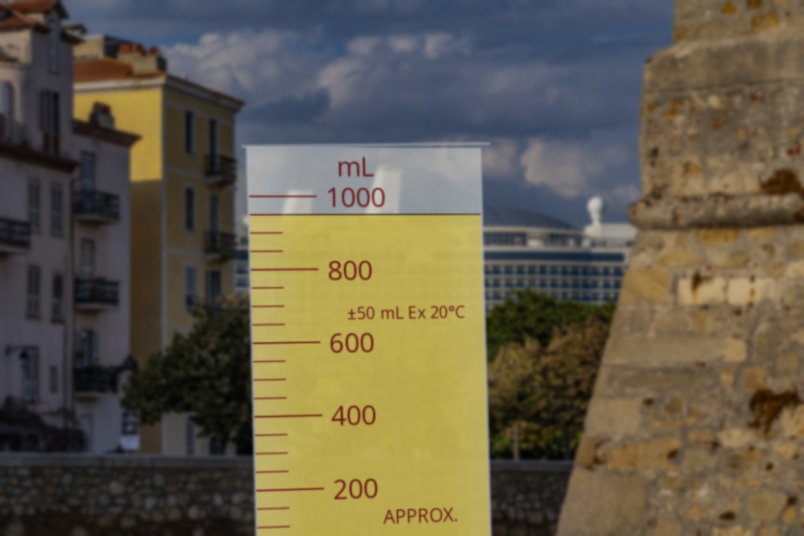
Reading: mL 950
